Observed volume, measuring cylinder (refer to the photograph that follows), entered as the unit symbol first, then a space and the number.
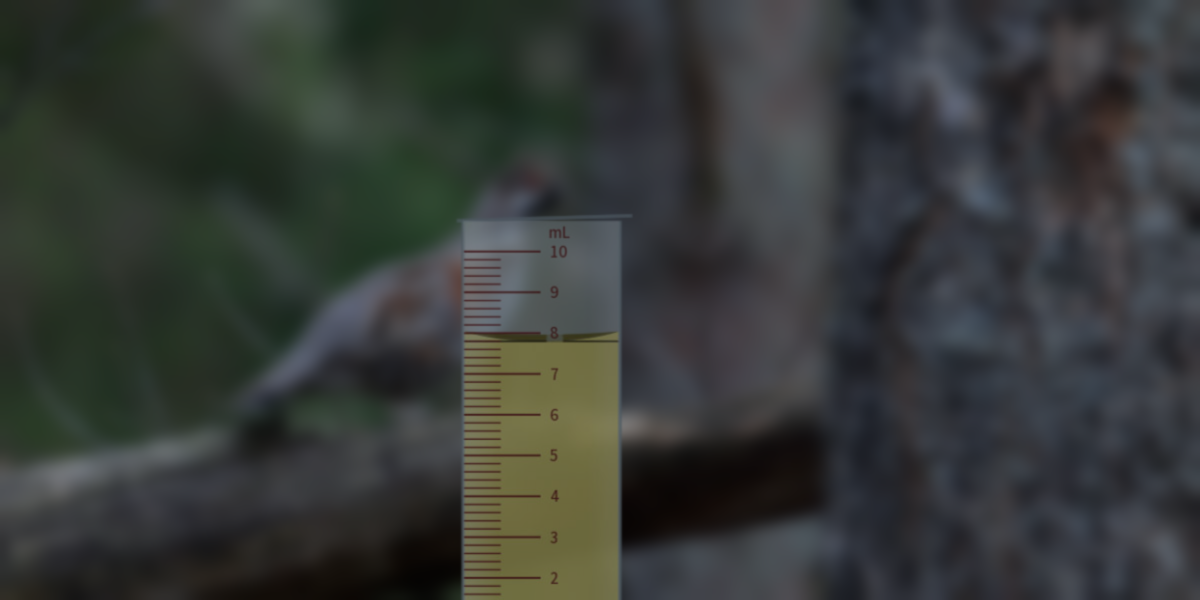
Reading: mL 7.8
